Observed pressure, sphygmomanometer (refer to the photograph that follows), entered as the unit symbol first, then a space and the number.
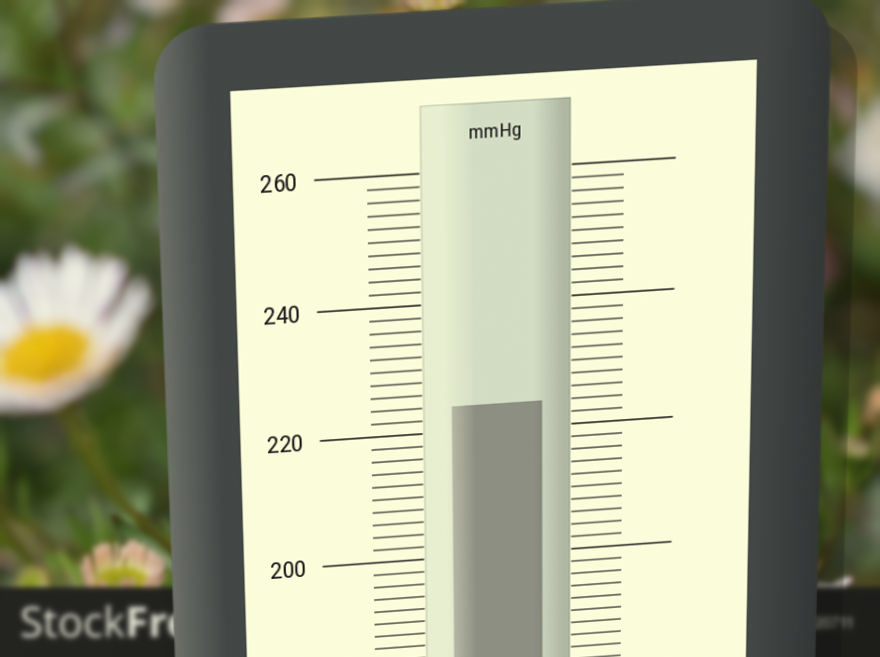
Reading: mmHg 224
